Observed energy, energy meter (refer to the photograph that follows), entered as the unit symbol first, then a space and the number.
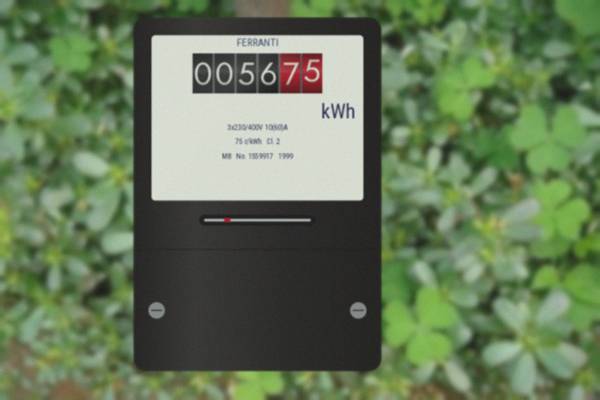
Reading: kWh 56.75
